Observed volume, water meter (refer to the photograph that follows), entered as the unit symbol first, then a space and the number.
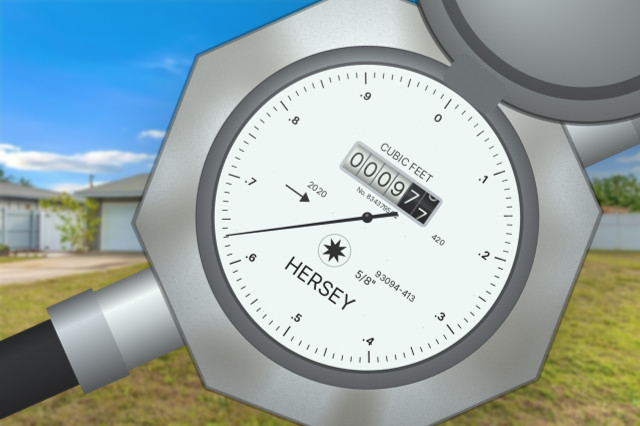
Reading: ft³ 976.63
